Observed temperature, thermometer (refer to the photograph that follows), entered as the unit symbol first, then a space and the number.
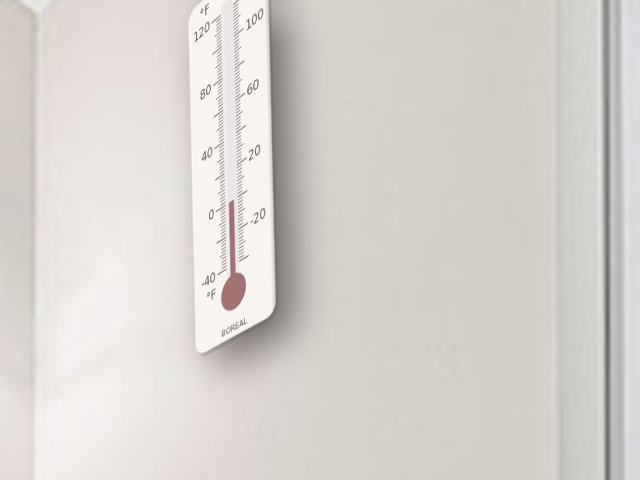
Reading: °F 0
